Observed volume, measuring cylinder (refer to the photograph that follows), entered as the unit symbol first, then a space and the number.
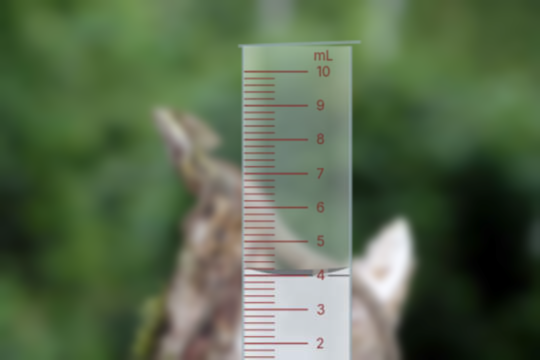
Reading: mL 4
